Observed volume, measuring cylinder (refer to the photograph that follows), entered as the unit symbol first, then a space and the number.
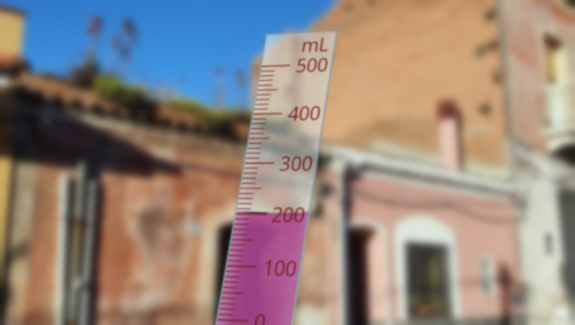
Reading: mL 200
